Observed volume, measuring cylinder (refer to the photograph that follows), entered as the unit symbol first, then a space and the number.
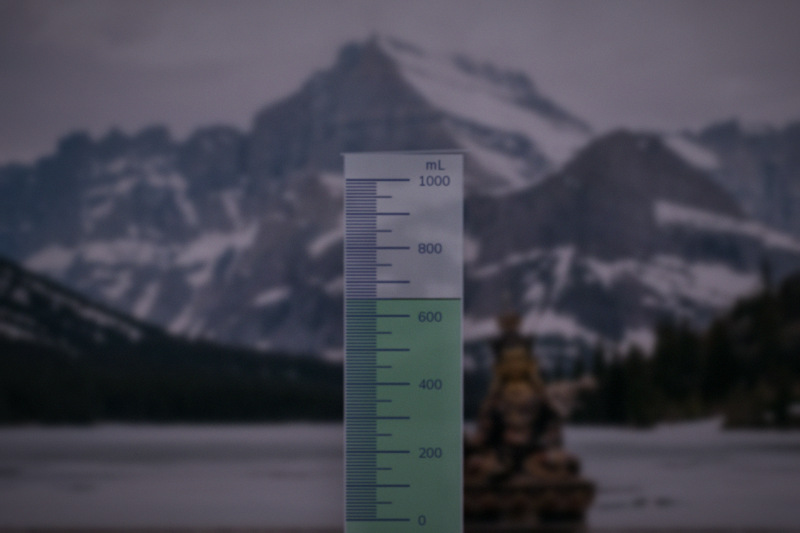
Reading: mL 650
